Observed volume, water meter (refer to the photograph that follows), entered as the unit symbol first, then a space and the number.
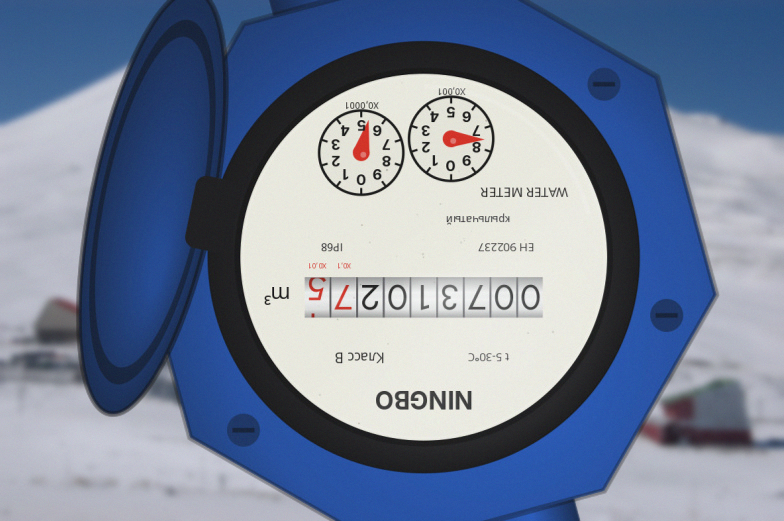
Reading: m³ 73102.7475
